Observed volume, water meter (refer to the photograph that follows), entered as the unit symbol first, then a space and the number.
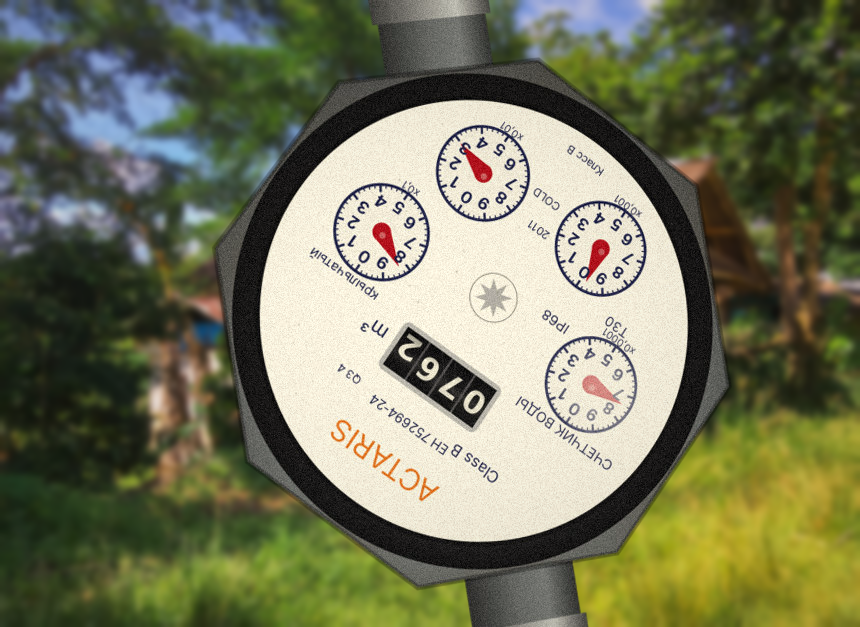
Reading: m³ 761.8297
